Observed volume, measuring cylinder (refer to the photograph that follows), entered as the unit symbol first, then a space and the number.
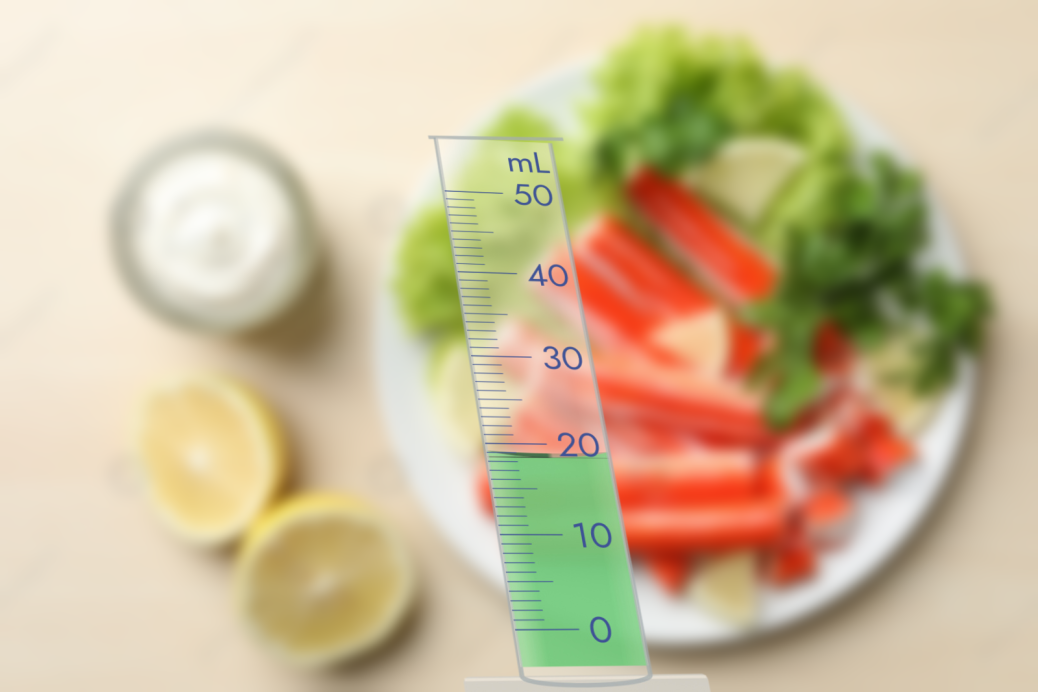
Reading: mL 18.5
